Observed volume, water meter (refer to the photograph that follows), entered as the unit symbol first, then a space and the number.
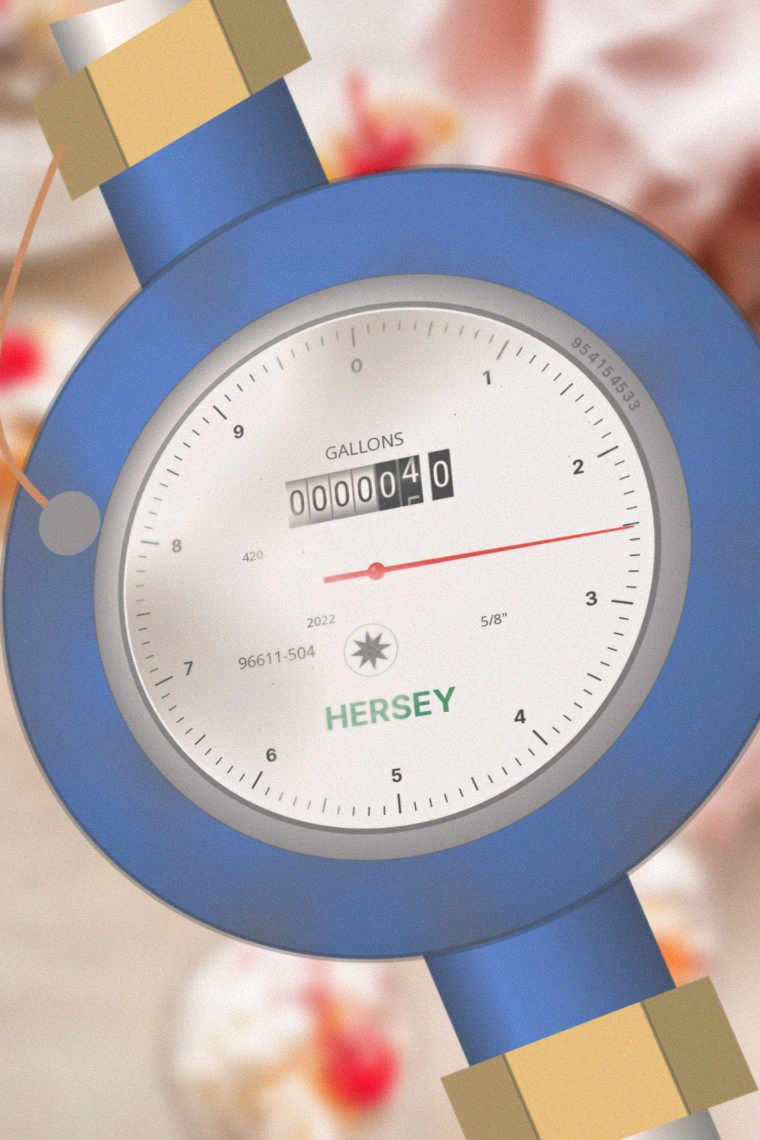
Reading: gal 42.5
